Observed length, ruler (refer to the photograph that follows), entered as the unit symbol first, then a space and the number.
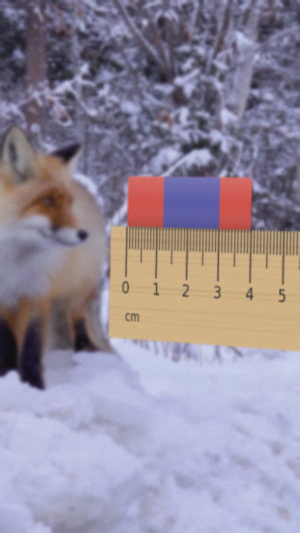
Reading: cm 4
